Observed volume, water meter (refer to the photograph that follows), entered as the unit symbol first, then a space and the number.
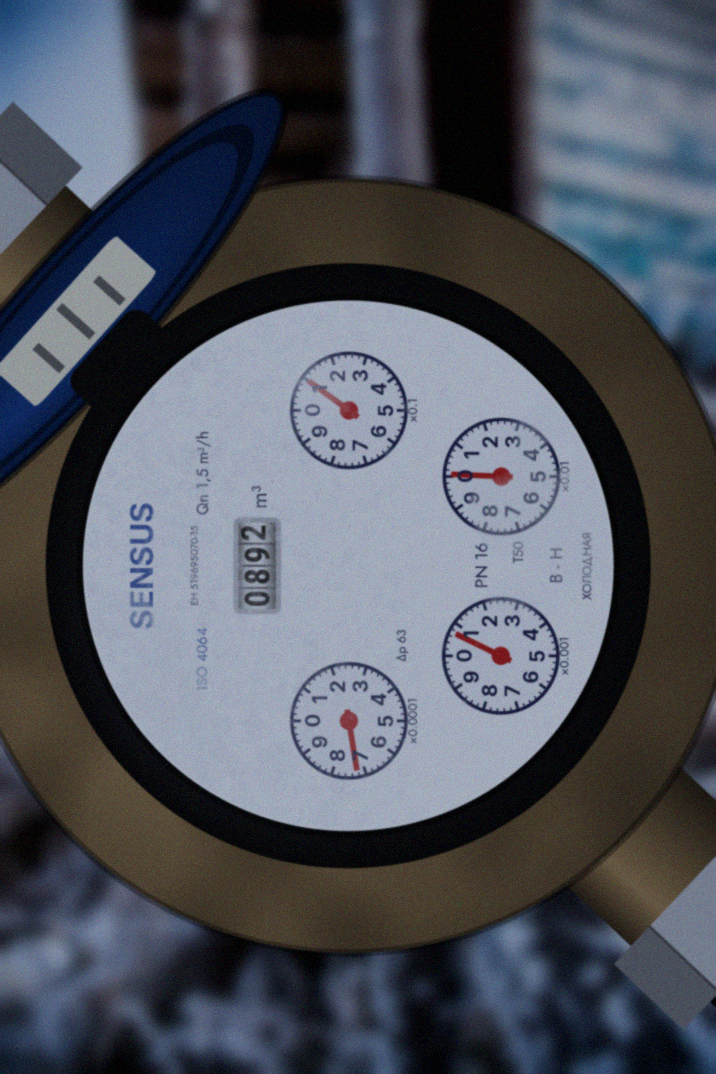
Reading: m³ 892.1007
